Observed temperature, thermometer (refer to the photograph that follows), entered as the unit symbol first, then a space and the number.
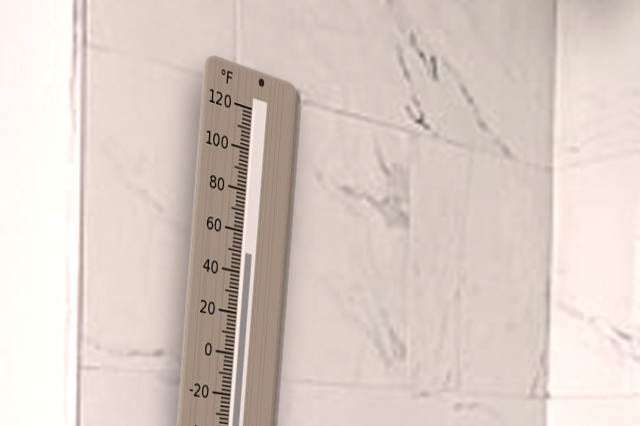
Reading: °F 50
